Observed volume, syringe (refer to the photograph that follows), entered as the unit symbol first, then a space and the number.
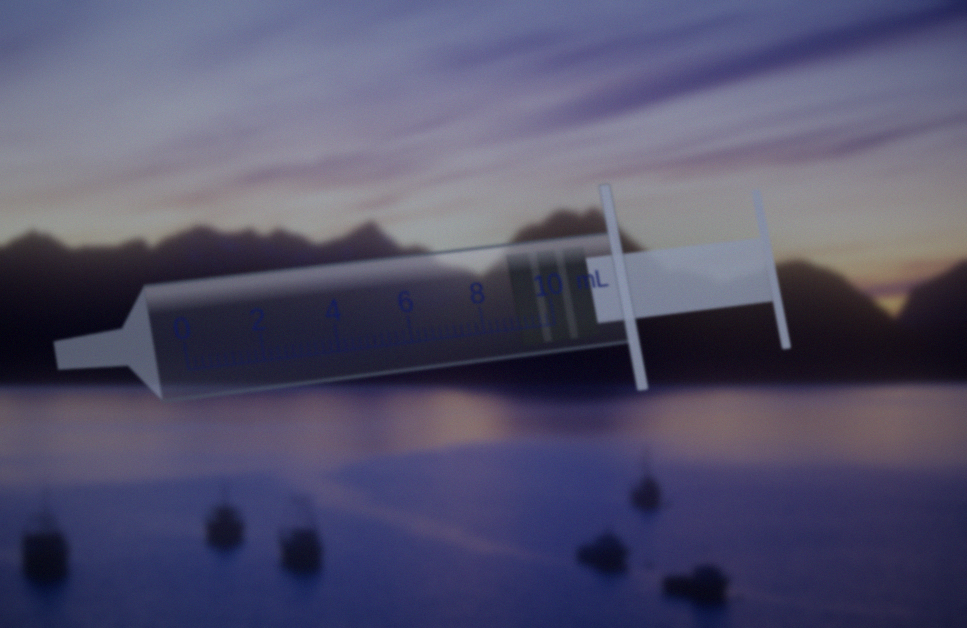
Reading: mL 9
